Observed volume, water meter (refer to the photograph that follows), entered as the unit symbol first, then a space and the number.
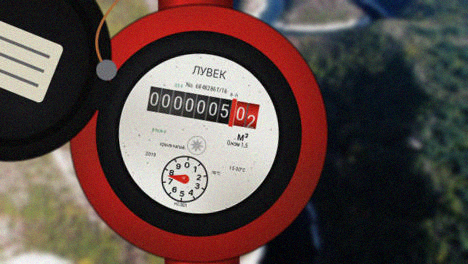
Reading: m³ 5.017
